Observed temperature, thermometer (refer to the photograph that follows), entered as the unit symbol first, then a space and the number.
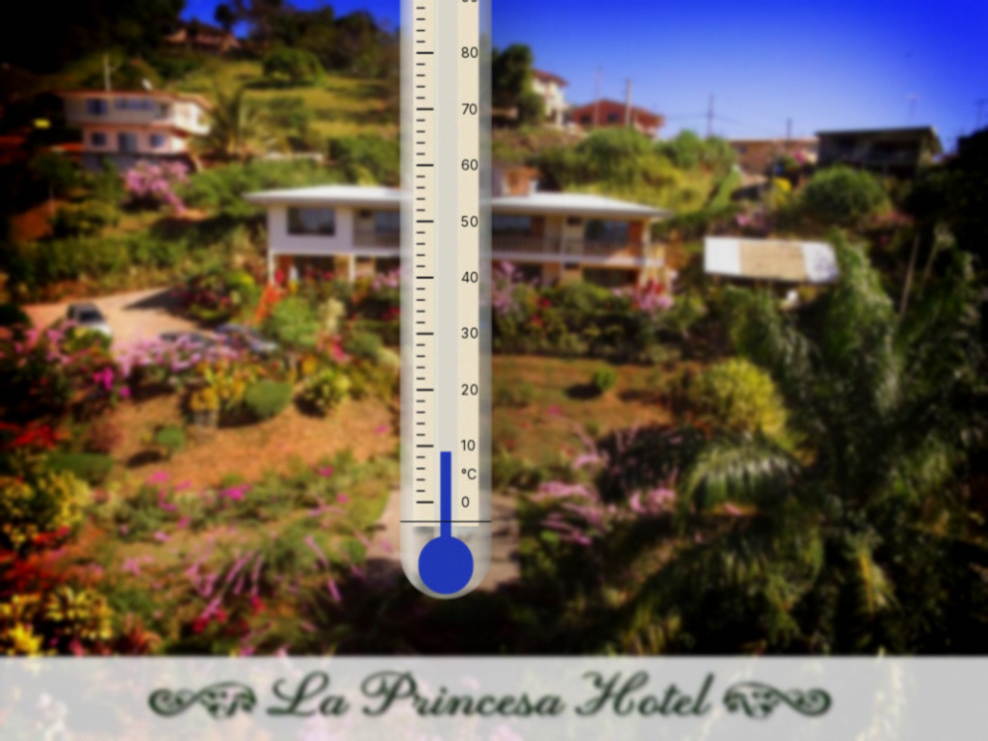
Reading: °C 9
